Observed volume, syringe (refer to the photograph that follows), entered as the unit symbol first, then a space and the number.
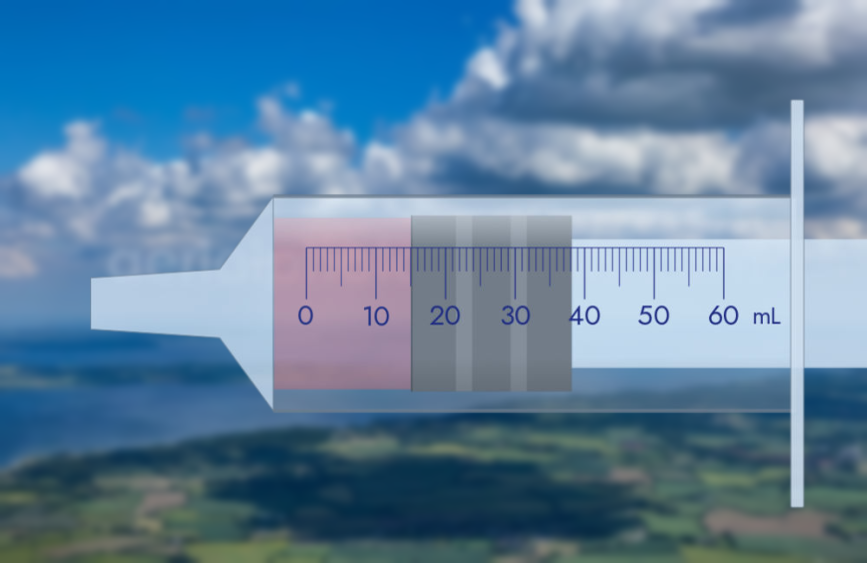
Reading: mL 15
